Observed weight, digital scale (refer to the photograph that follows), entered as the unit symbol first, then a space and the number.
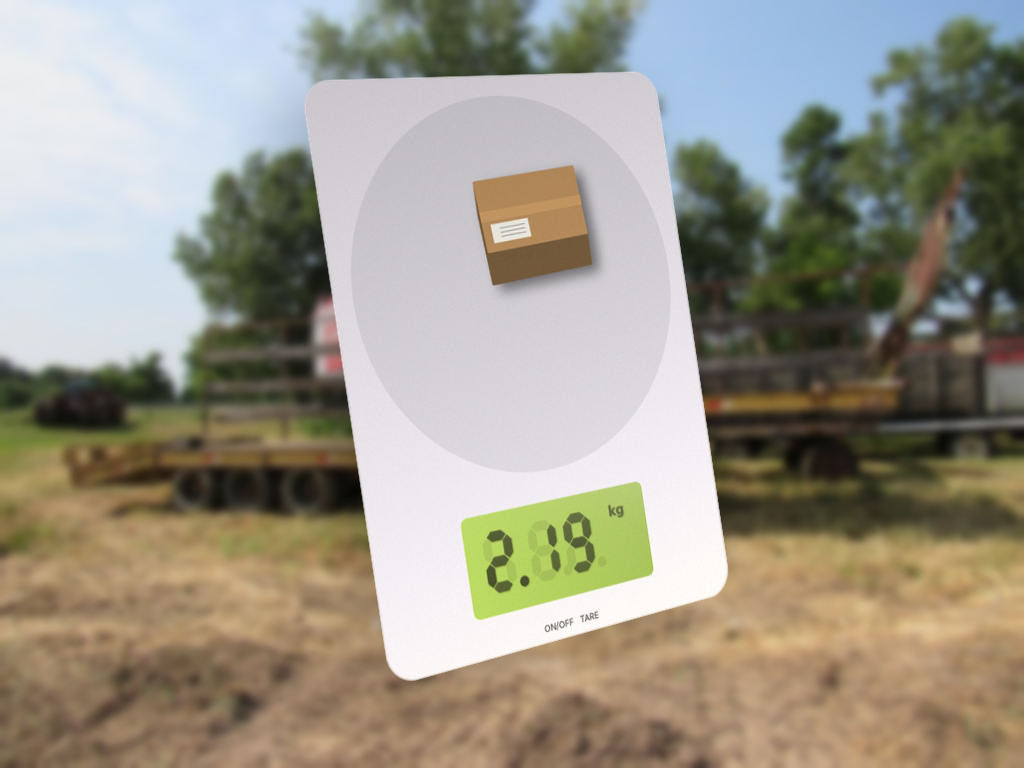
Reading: kg 2.19
